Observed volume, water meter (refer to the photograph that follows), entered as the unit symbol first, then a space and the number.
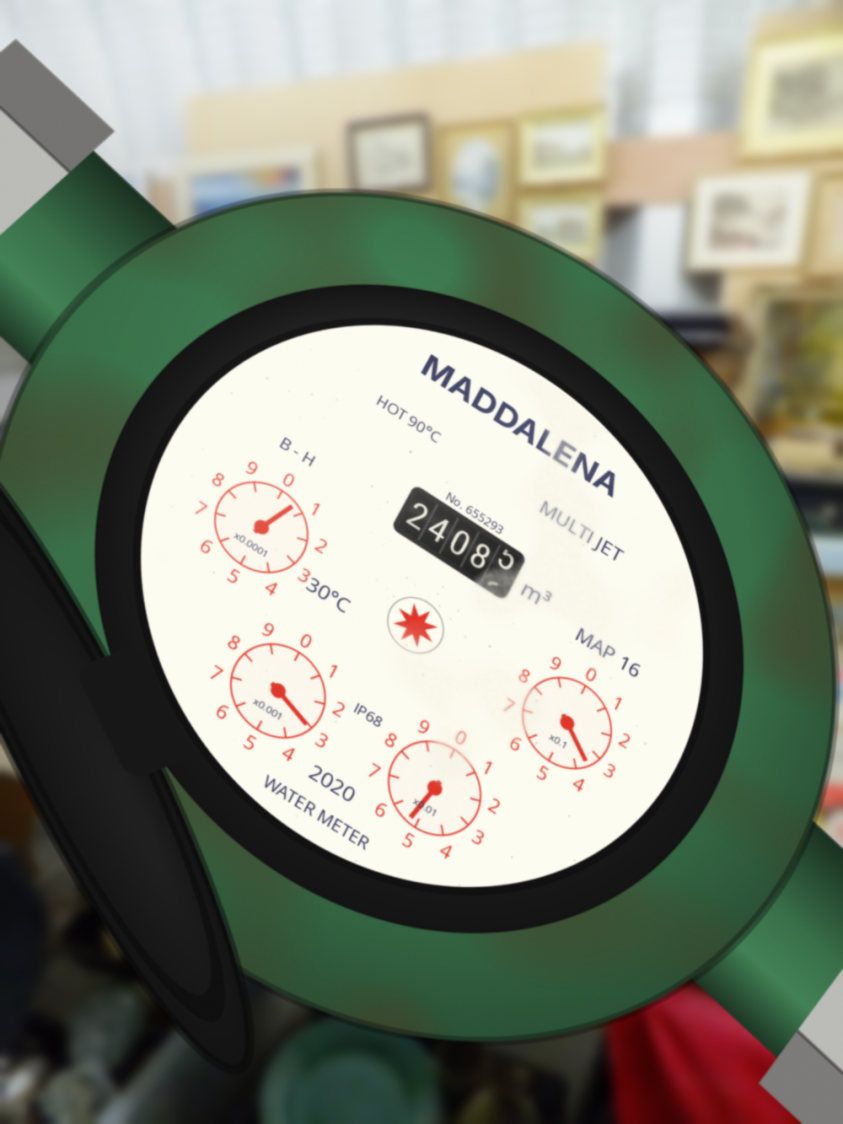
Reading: m³ 24085.3530
